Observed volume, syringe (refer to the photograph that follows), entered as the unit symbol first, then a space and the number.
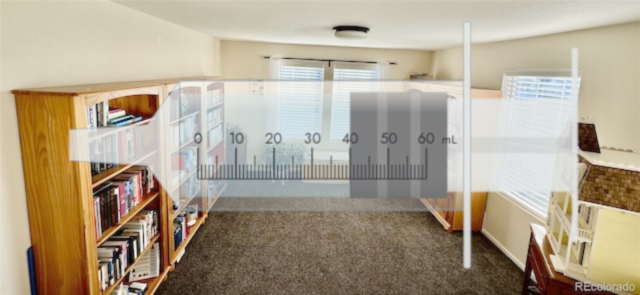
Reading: mL 40
